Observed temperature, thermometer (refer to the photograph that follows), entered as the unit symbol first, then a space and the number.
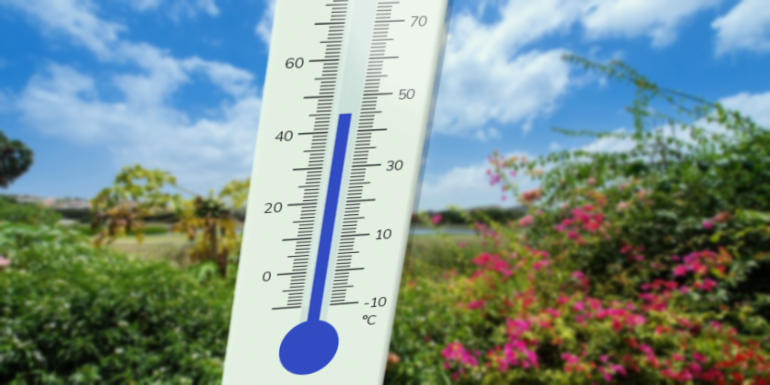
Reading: °C 45
